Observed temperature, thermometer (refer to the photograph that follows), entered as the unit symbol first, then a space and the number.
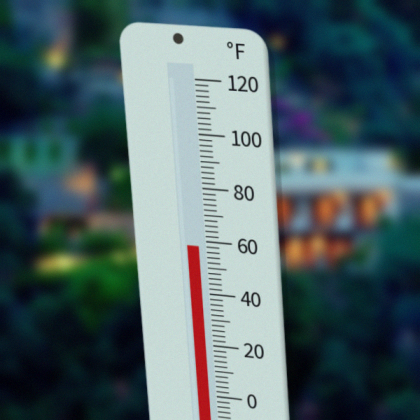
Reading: °F 58
